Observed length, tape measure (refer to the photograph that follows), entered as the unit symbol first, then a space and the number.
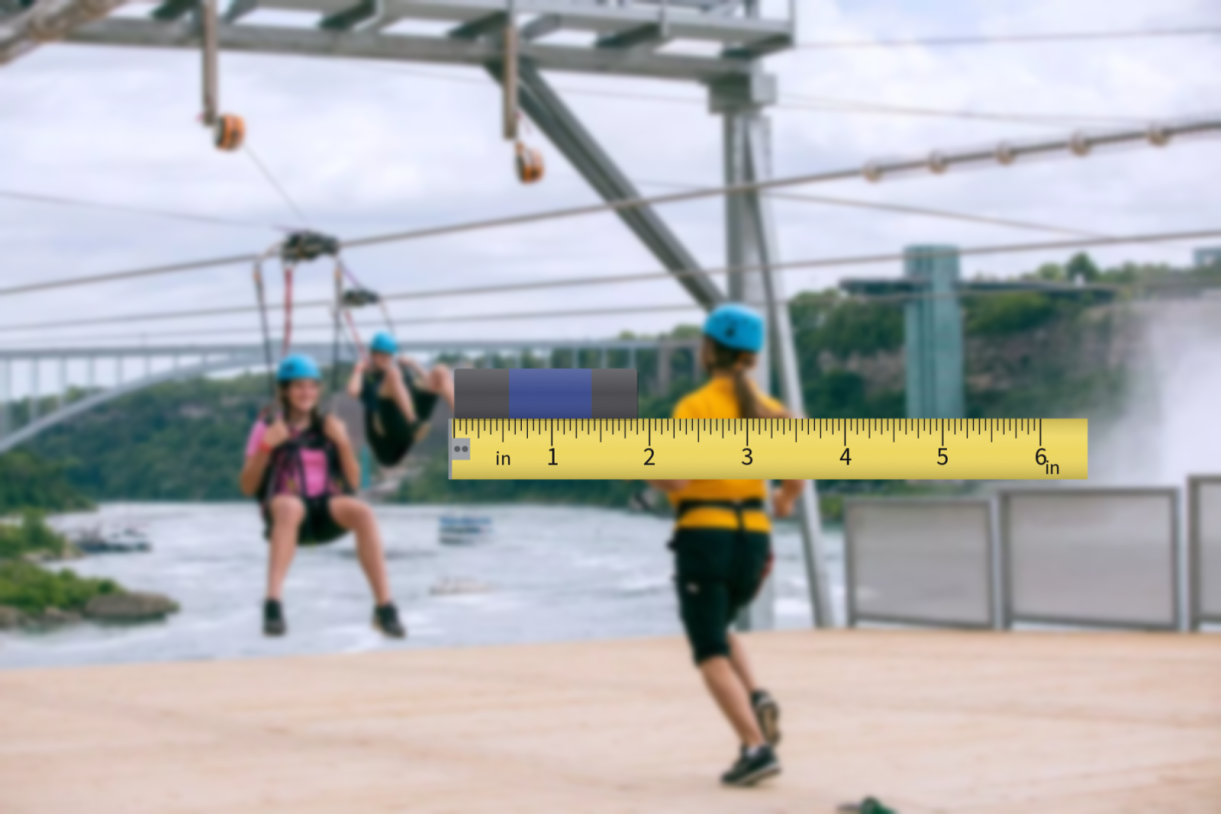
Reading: in 1.875
